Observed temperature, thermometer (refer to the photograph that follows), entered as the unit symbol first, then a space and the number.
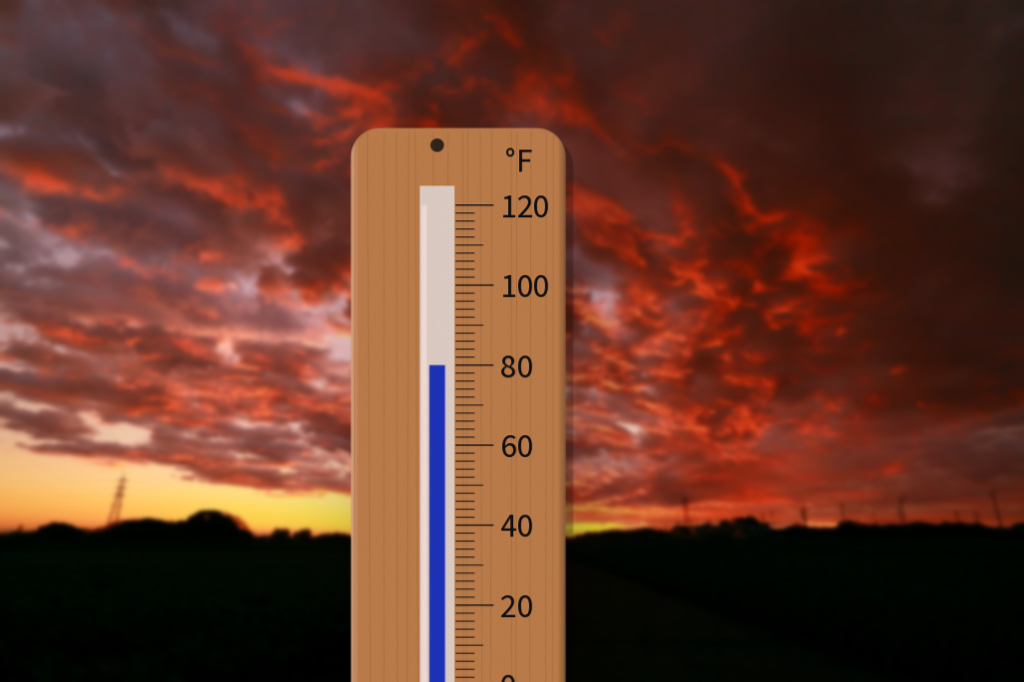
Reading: °F 80
